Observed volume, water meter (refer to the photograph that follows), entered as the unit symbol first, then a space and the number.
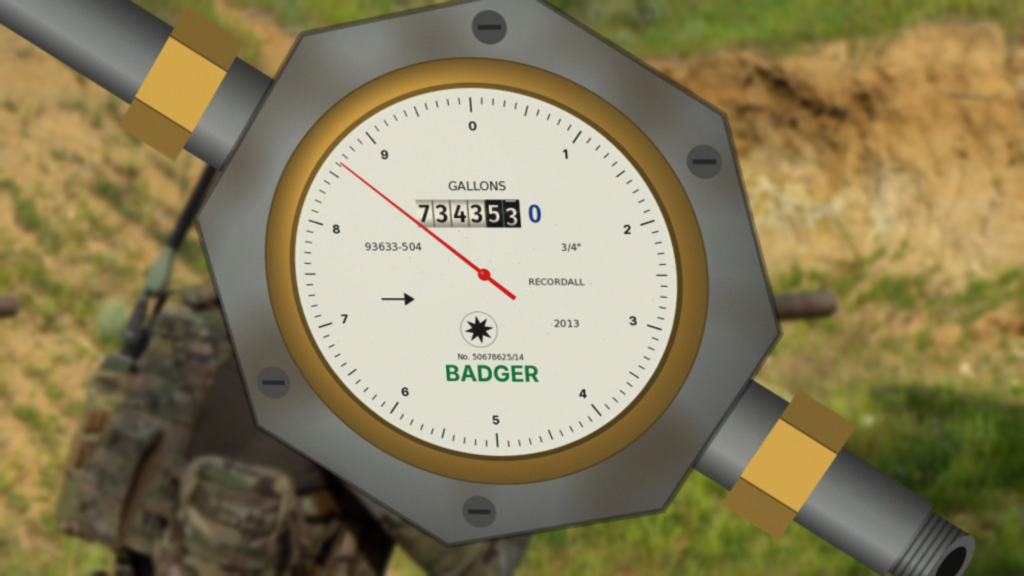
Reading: gal 7343528.6
